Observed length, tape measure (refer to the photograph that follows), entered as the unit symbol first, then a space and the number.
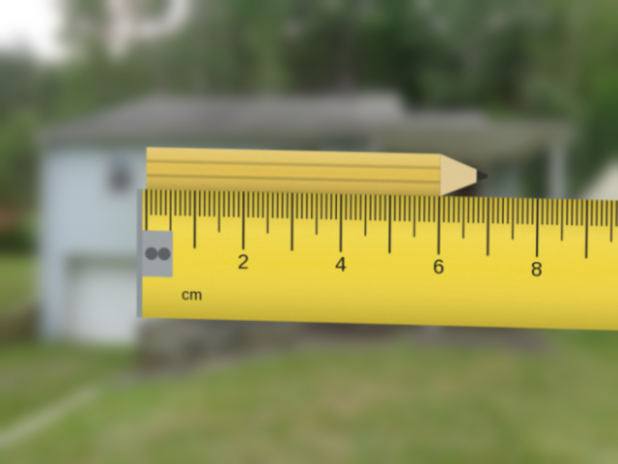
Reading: cm 7
